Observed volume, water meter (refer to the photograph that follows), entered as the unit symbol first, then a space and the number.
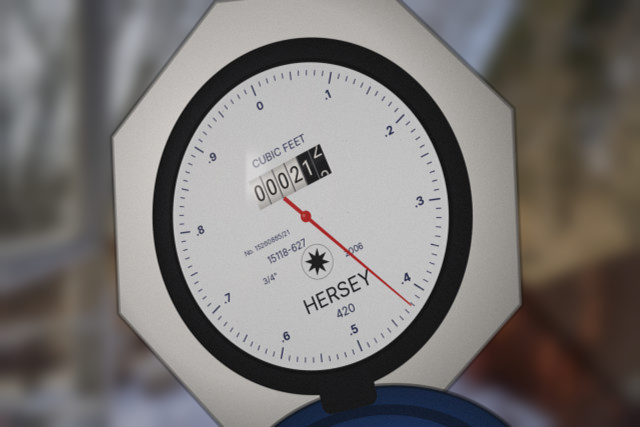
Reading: ft³ 212.42
